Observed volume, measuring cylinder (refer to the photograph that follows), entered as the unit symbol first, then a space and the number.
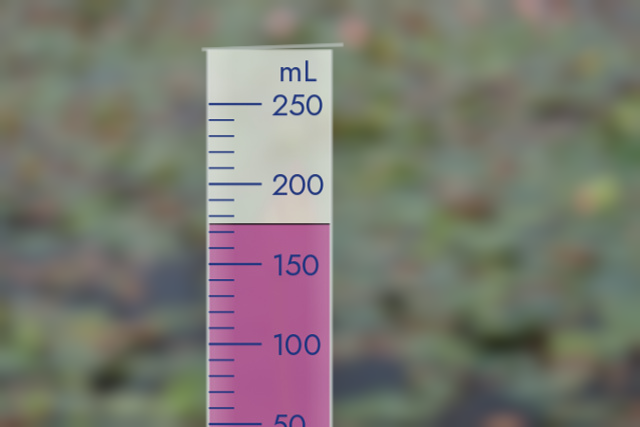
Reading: mL 175
